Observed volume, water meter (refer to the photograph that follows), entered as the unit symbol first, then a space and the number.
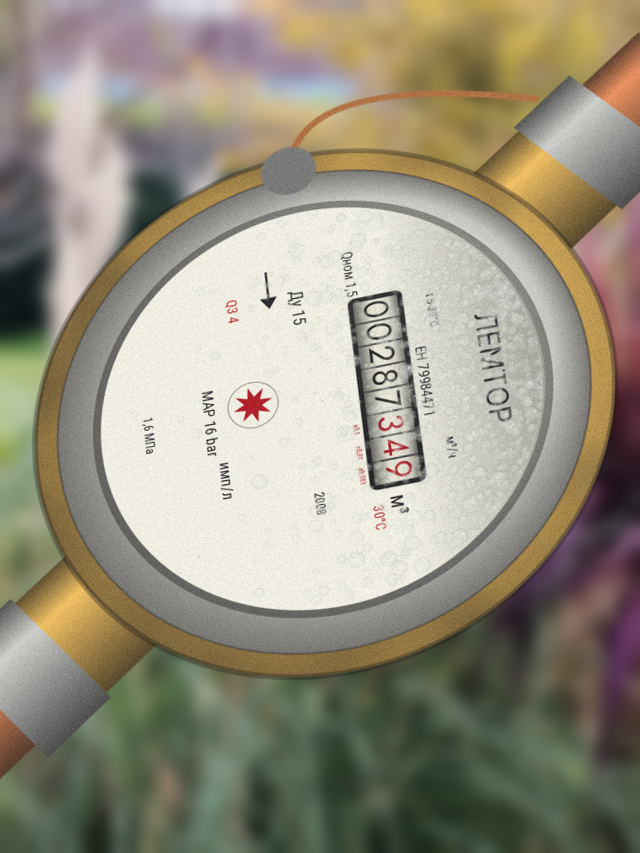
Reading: m³ 287.349
